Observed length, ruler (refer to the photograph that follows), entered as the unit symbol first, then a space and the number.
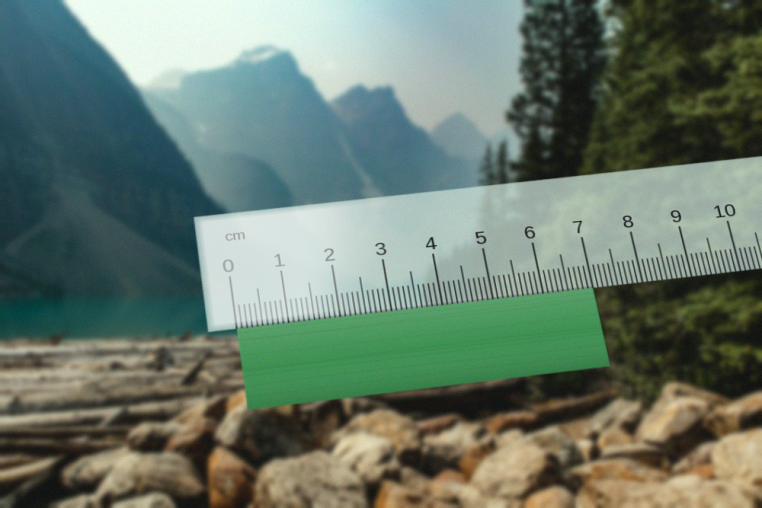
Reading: cm 7
